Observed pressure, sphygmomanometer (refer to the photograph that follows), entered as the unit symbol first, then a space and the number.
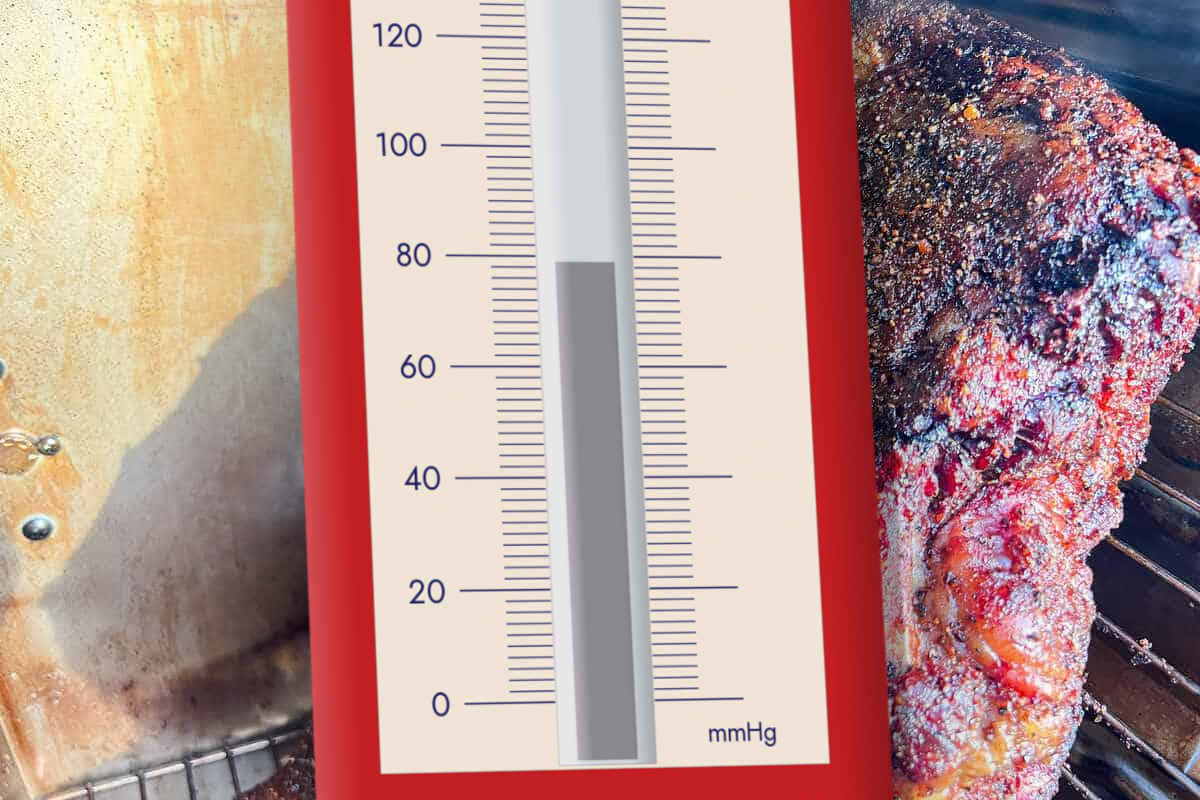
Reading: mmHg 79
